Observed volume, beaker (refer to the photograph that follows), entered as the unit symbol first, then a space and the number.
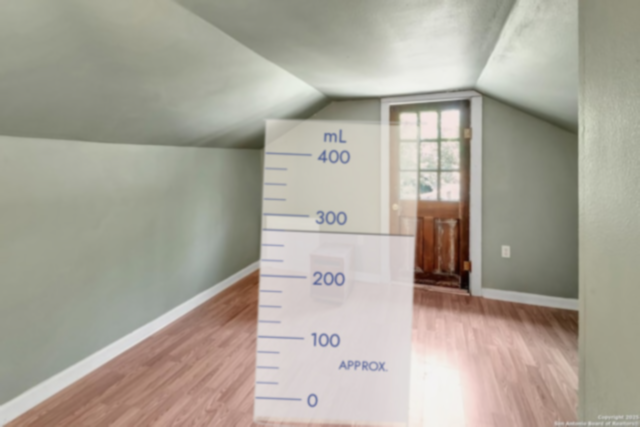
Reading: mL 275
